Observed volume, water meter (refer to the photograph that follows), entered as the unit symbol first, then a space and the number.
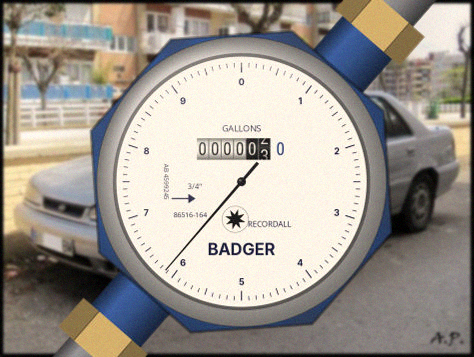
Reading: gal 26.1
